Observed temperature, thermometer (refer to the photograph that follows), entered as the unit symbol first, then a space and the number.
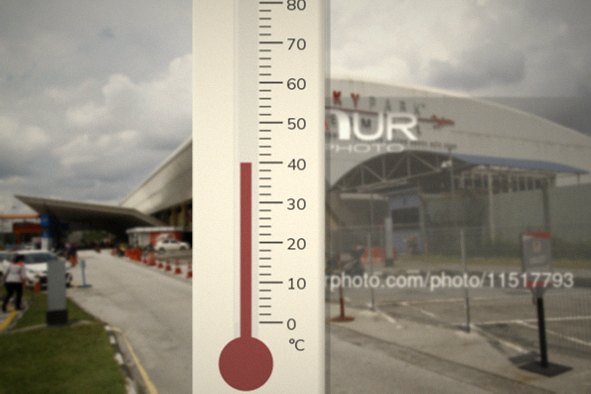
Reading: °C 40
